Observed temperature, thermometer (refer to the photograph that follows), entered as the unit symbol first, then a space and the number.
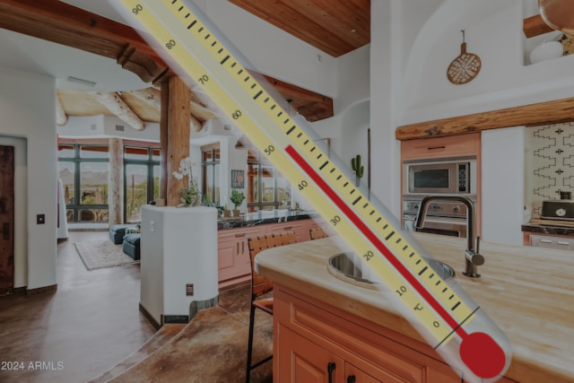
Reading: °C 48
